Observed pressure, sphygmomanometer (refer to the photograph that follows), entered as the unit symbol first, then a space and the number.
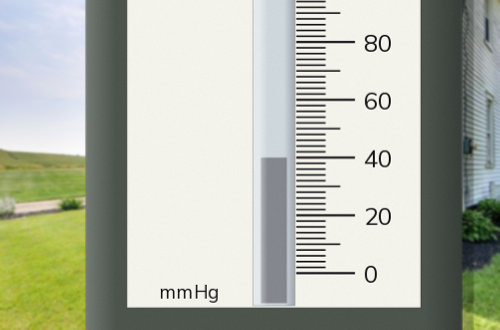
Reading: mmHg 40
